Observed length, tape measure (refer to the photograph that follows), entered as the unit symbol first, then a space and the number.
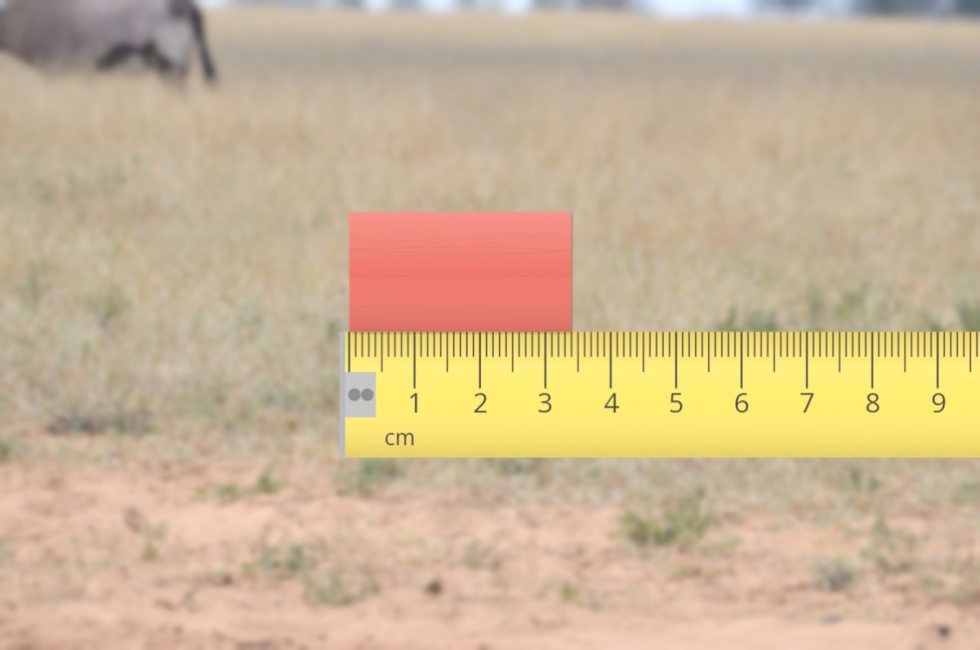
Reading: cm 3.4
